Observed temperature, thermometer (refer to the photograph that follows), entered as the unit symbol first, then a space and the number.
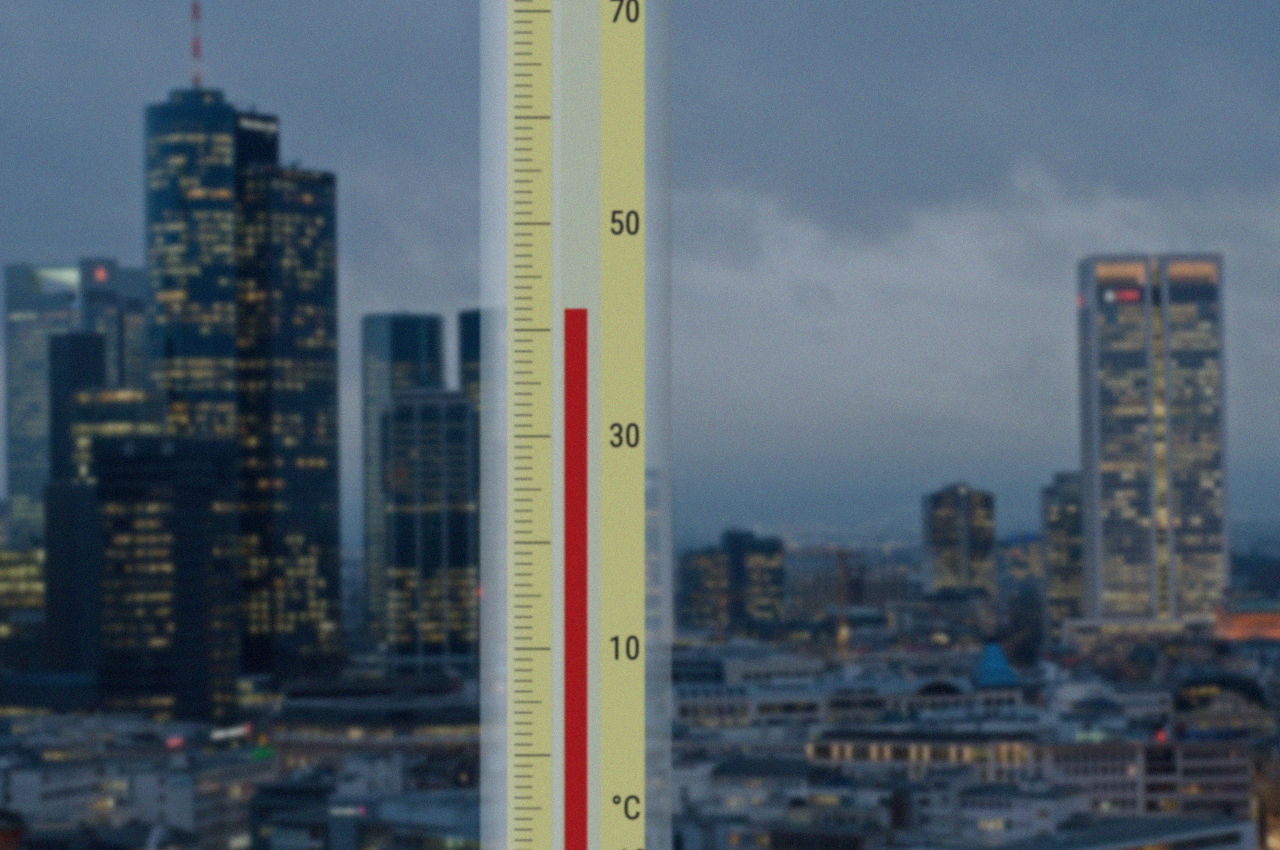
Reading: °C 42
